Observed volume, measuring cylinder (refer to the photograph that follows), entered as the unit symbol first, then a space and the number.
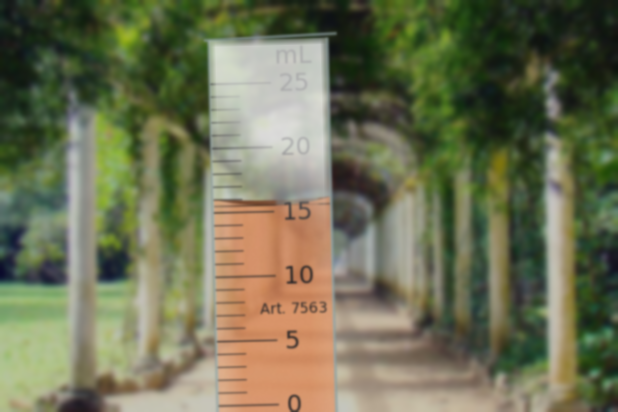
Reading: mL 15.5
